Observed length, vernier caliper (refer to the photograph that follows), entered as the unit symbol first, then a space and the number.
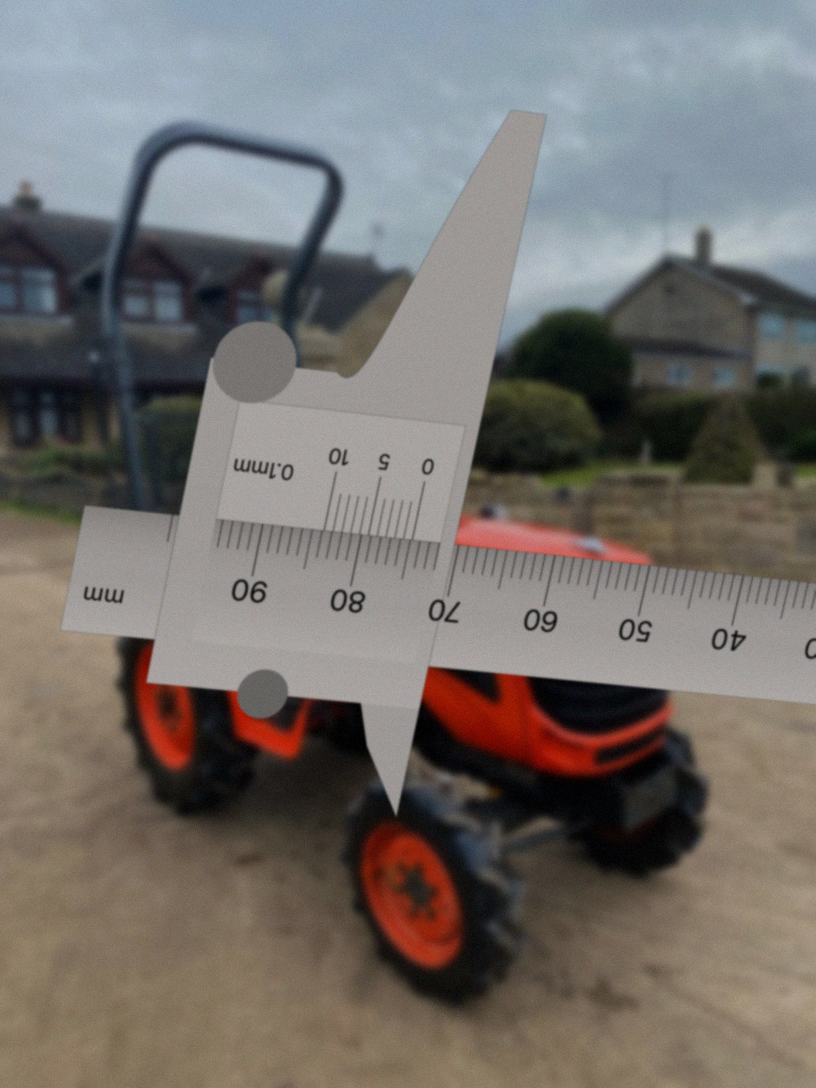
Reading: mm 74.8
